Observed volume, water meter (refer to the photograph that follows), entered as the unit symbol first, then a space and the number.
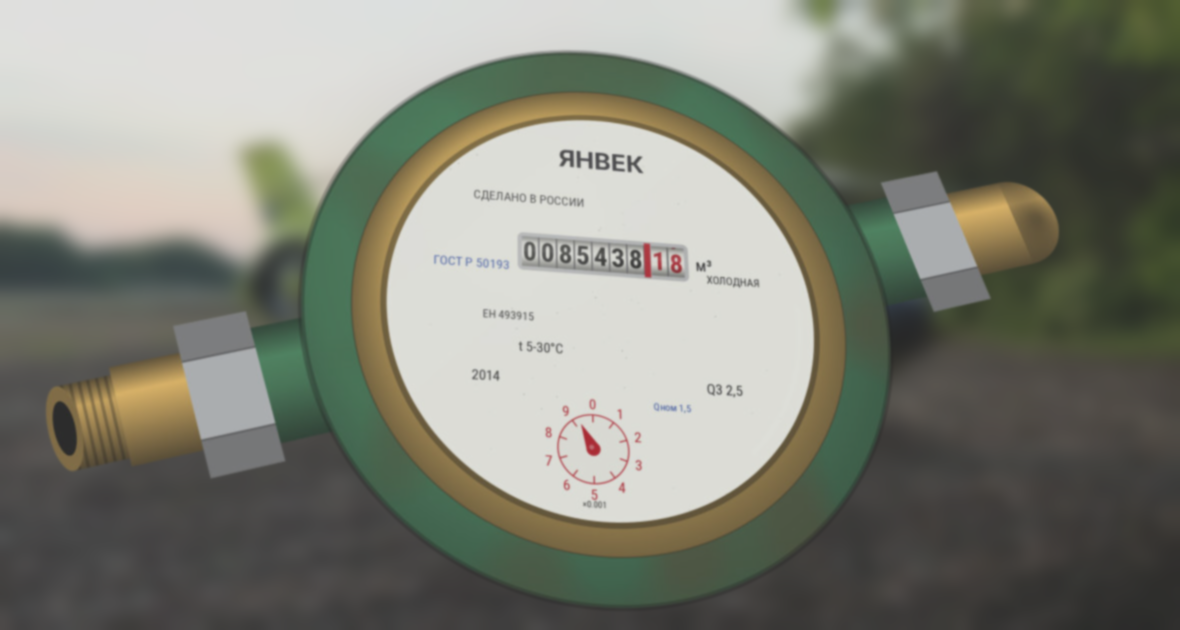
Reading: m³ 85438.179
